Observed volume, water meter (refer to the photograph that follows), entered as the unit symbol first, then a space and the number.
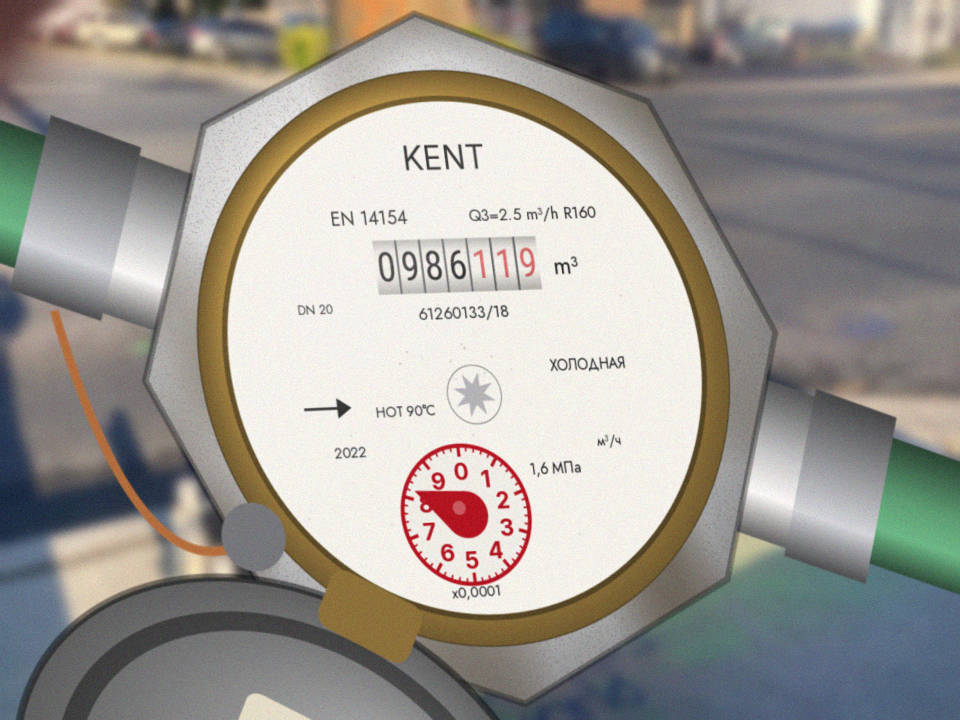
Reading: m³ 986.1198
